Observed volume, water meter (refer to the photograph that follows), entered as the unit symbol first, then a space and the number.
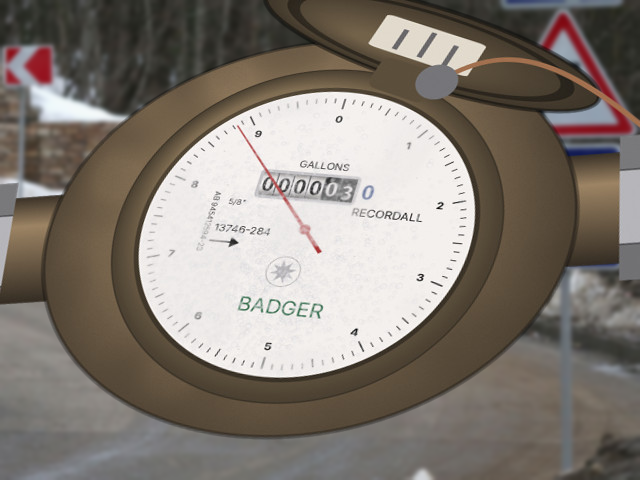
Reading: gal 28.8
